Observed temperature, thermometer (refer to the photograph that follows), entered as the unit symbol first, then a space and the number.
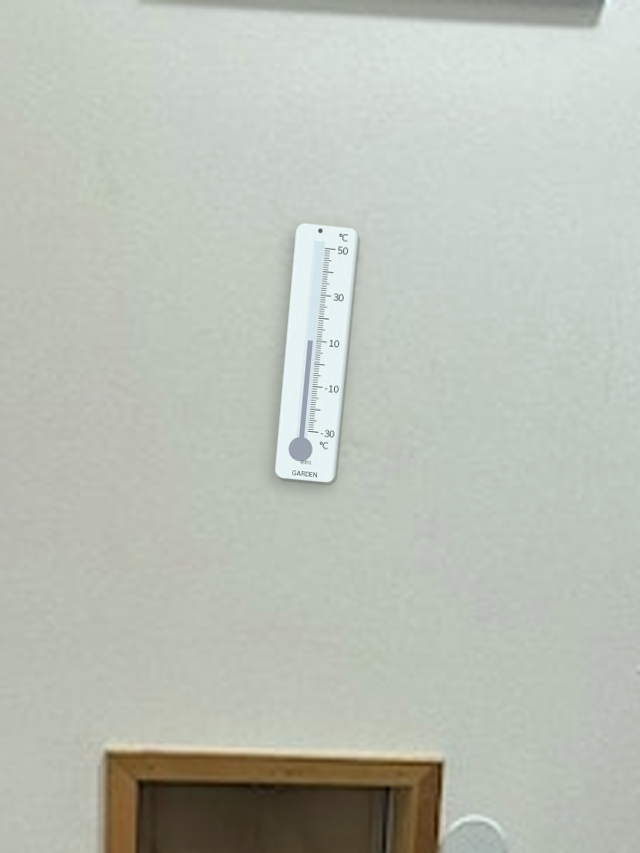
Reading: °C 10
